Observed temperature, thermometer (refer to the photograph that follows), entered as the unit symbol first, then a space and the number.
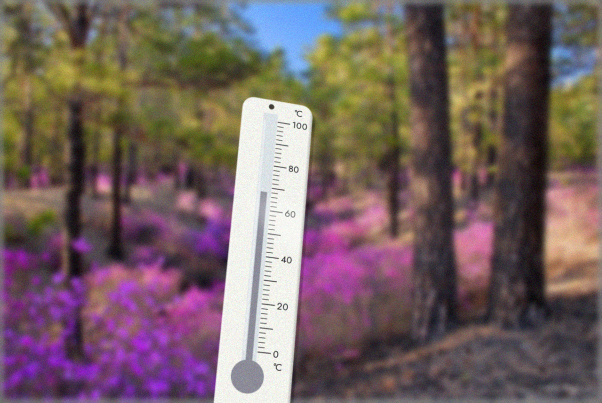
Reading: °C 68
